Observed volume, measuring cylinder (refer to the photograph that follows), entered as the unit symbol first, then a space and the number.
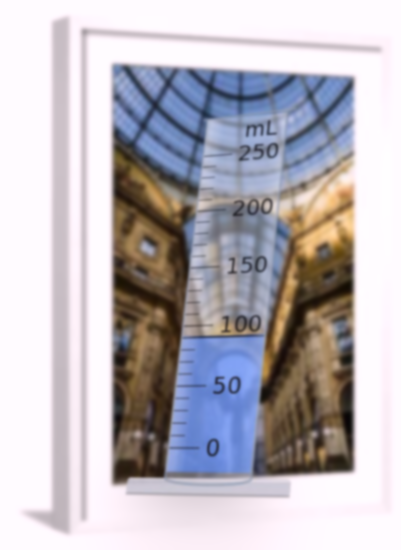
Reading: mL 90
